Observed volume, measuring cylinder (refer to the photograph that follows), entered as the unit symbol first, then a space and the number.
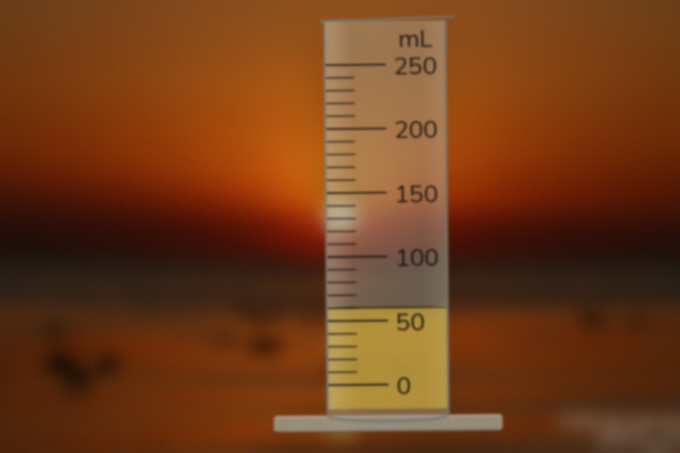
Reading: mL 60
